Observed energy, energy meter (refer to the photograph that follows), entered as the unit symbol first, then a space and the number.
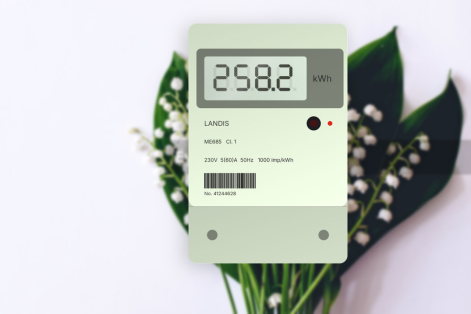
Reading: kWh 258.2
